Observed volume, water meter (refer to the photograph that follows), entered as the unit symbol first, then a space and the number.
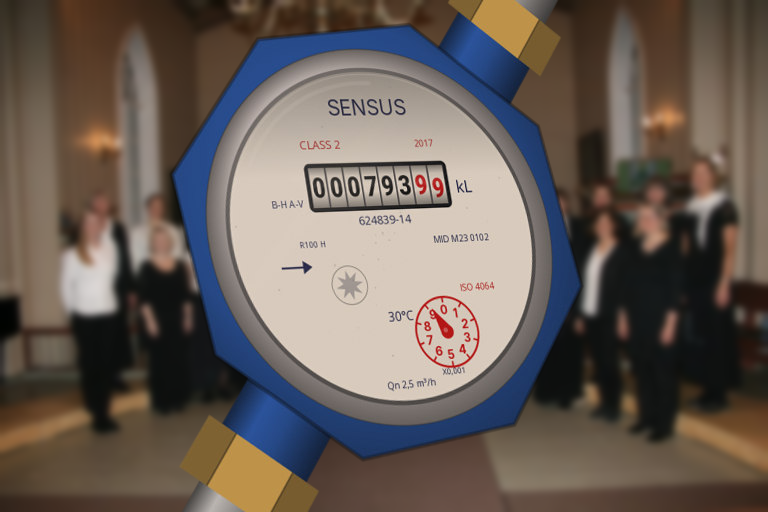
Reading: kL 793.989
